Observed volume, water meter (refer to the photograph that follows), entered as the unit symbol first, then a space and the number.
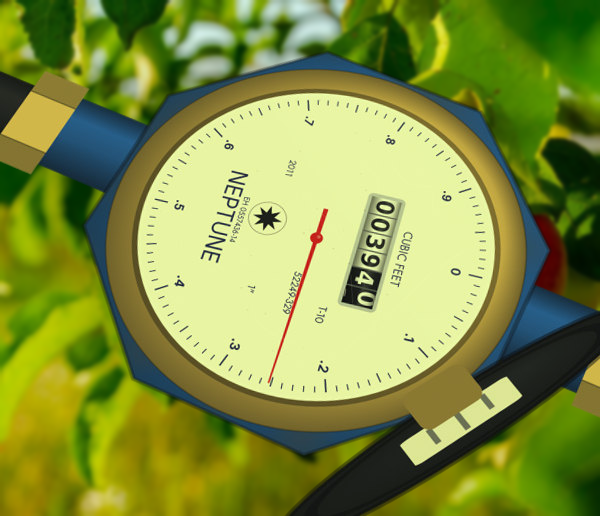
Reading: ft³ 3940.25
